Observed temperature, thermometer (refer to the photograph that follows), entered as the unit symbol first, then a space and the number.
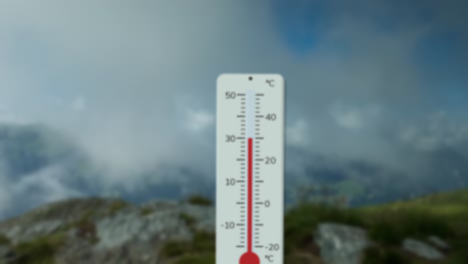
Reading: °C 30
